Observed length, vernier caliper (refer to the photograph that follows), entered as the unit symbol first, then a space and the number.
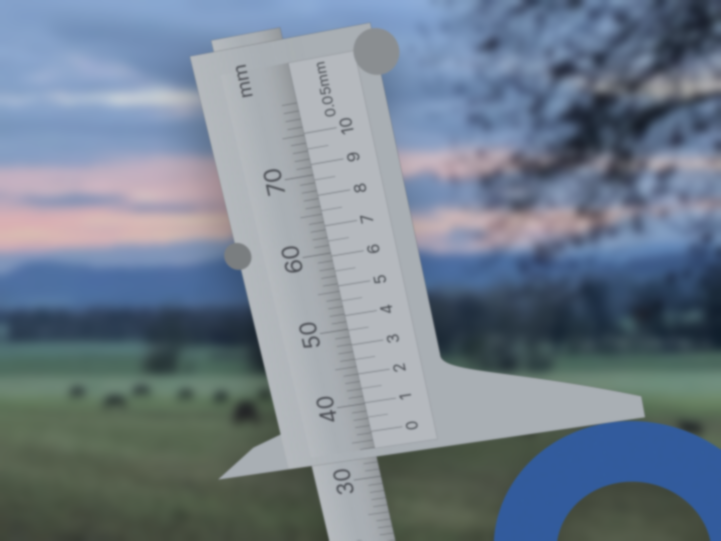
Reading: mm 36.2
